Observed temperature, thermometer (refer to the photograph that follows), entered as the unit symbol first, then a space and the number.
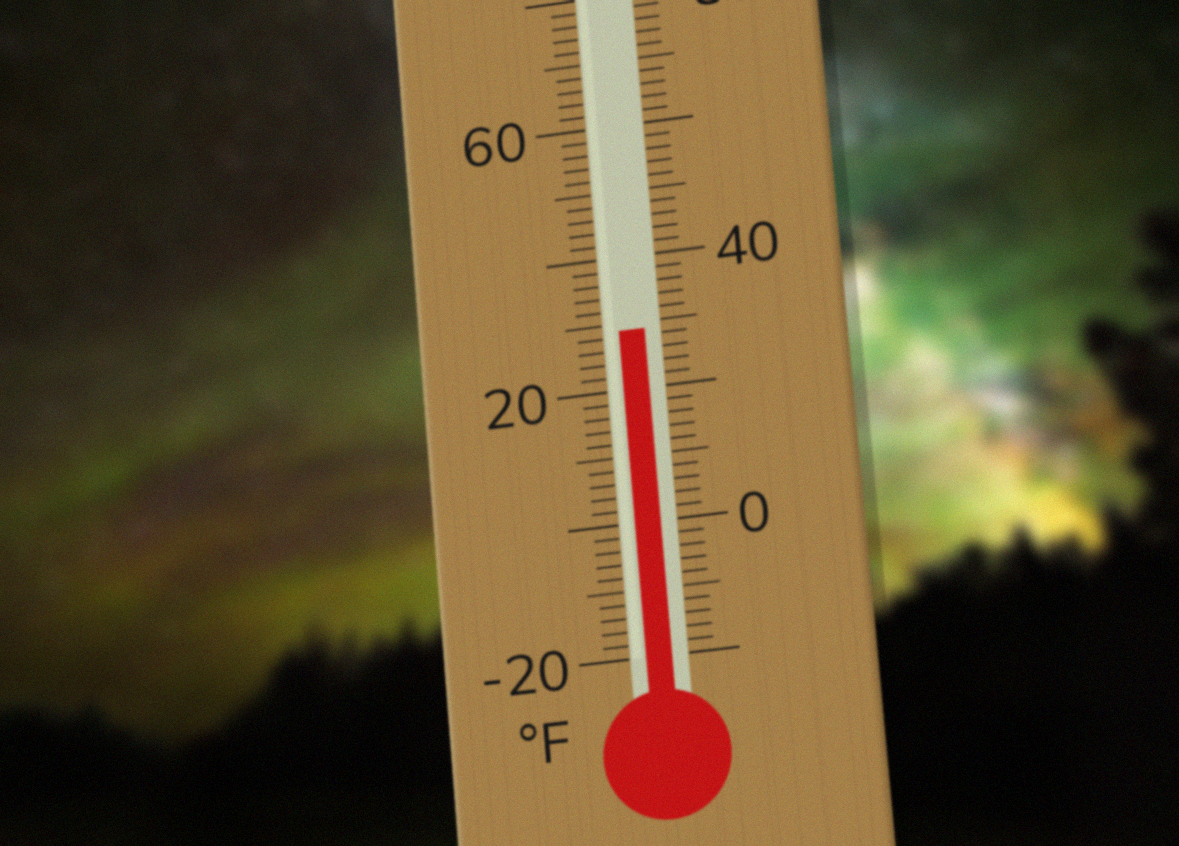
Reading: °F 29
